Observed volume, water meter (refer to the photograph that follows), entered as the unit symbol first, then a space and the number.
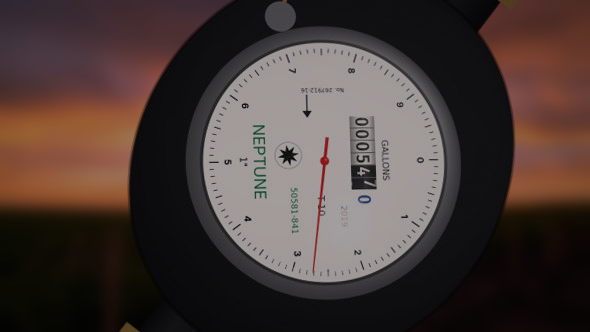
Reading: gal 5472.7
